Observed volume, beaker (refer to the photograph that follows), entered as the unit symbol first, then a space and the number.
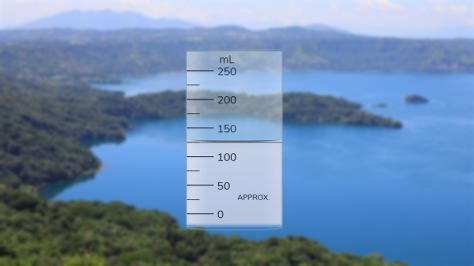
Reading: mL 125
